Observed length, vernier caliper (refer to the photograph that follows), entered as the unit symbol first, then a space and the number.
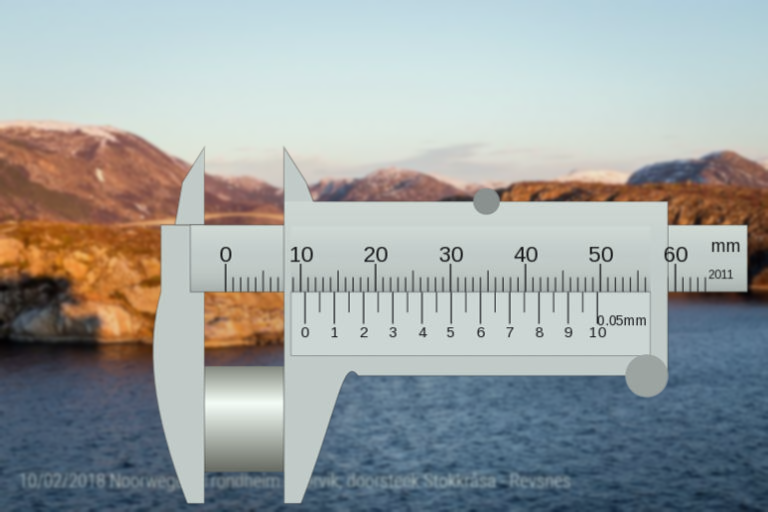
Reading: mm 10.6
